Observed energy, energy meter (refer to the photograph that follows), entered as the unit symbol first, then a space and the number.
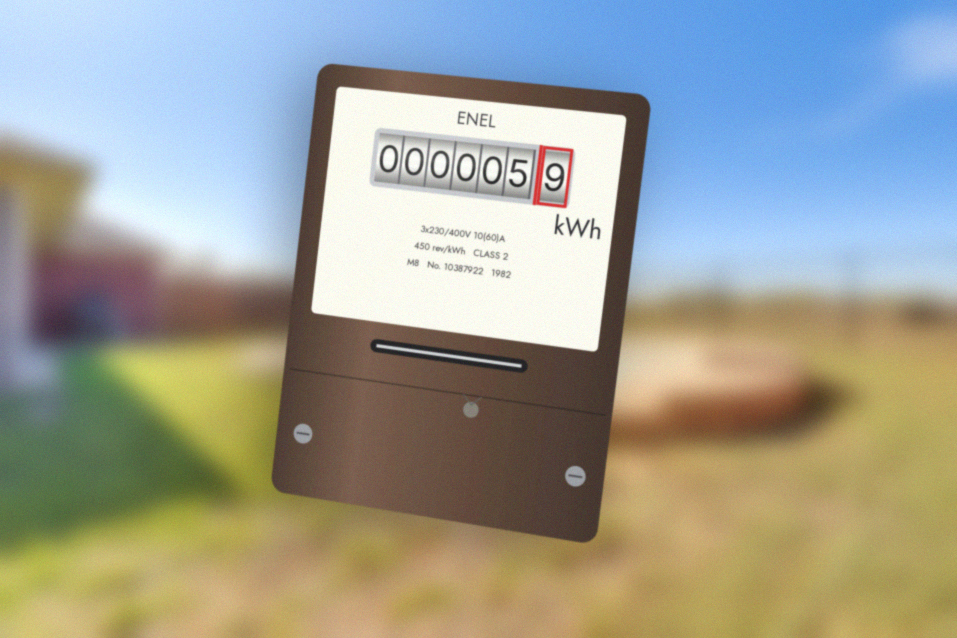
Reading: kWh 5.9
